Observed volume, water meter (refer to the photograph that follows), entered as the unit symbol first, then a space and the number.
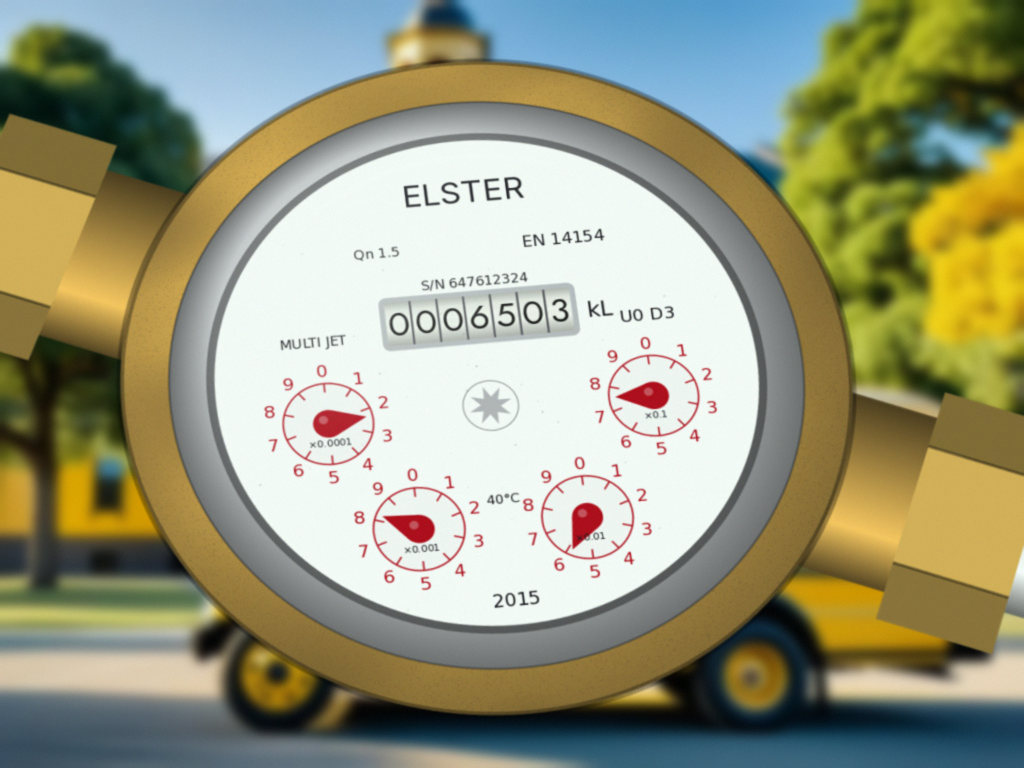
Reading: kL 6503.7582
